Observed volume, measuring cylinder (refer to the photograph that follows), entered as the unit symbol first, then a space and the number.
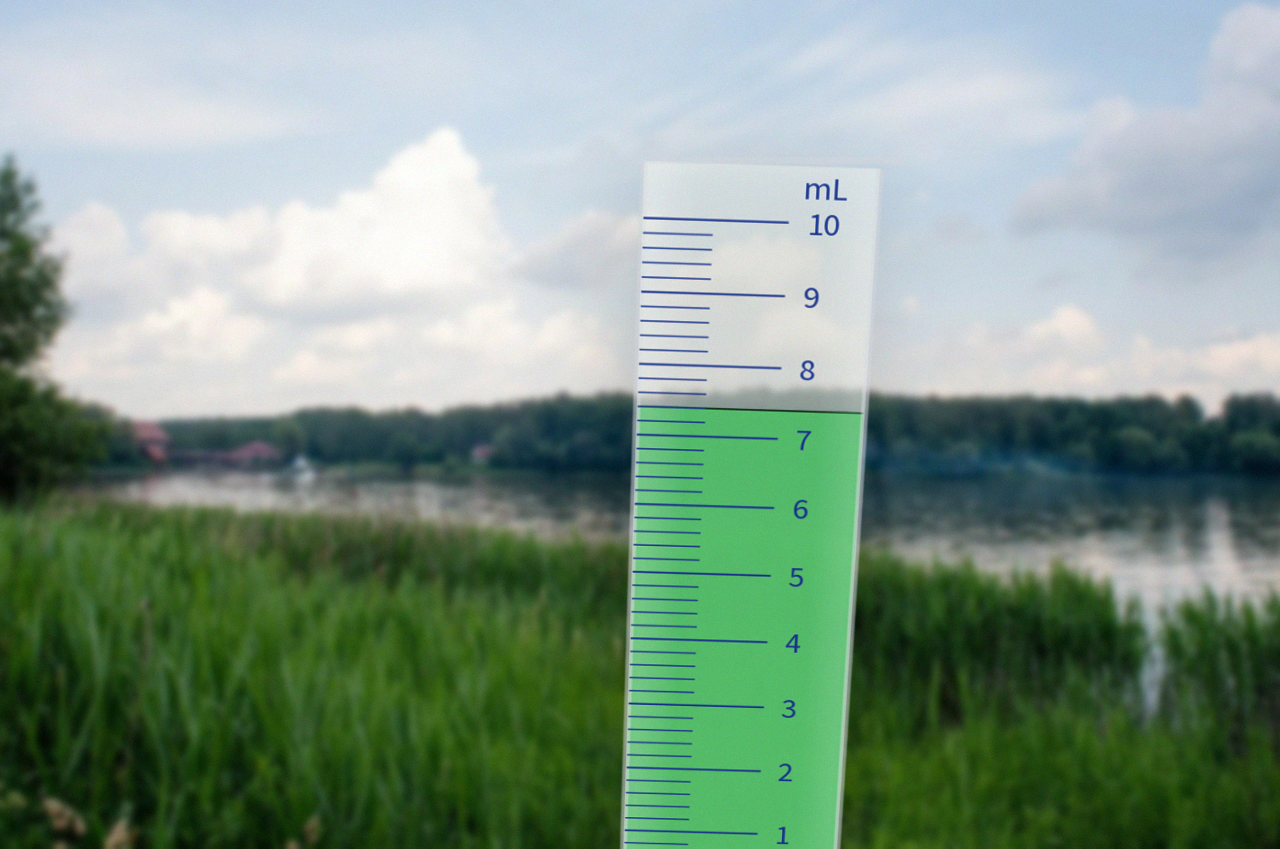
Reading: mL 7.4
